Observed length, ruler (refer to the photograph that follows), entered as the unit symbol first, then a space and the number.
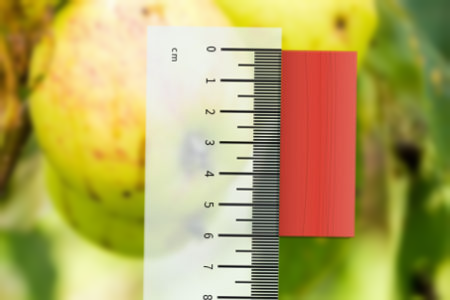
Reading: cm 6
